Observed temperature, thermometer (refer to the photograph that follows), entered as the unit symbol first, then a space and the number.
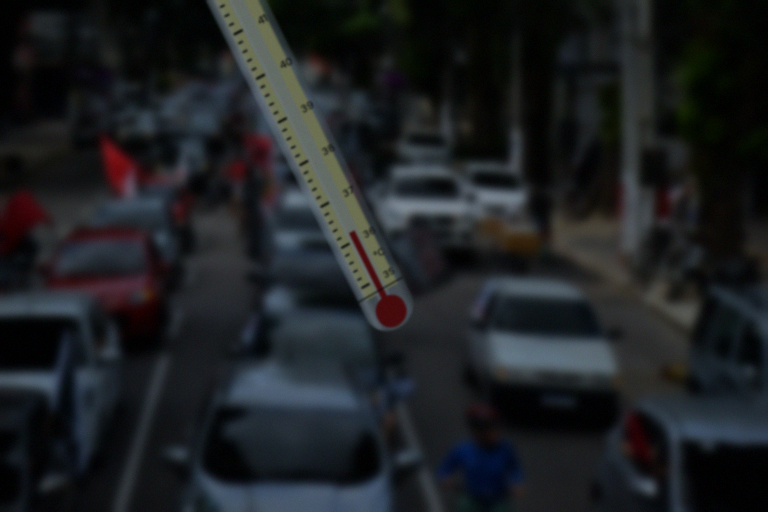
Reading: °C 36.2
